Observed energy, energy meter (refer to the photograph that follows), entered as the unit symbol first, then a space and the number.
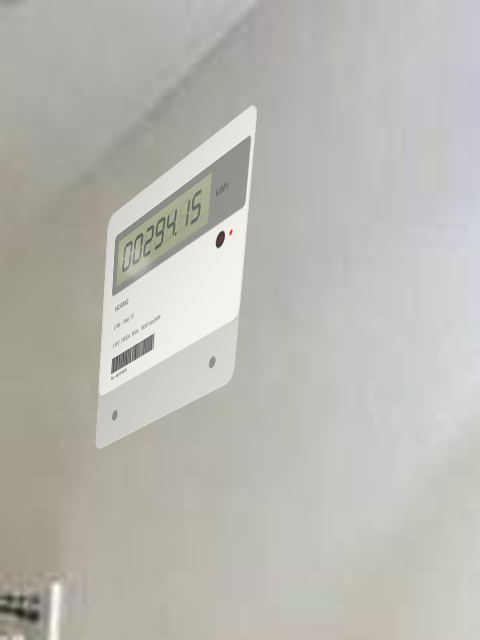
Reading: kWh 294.15
